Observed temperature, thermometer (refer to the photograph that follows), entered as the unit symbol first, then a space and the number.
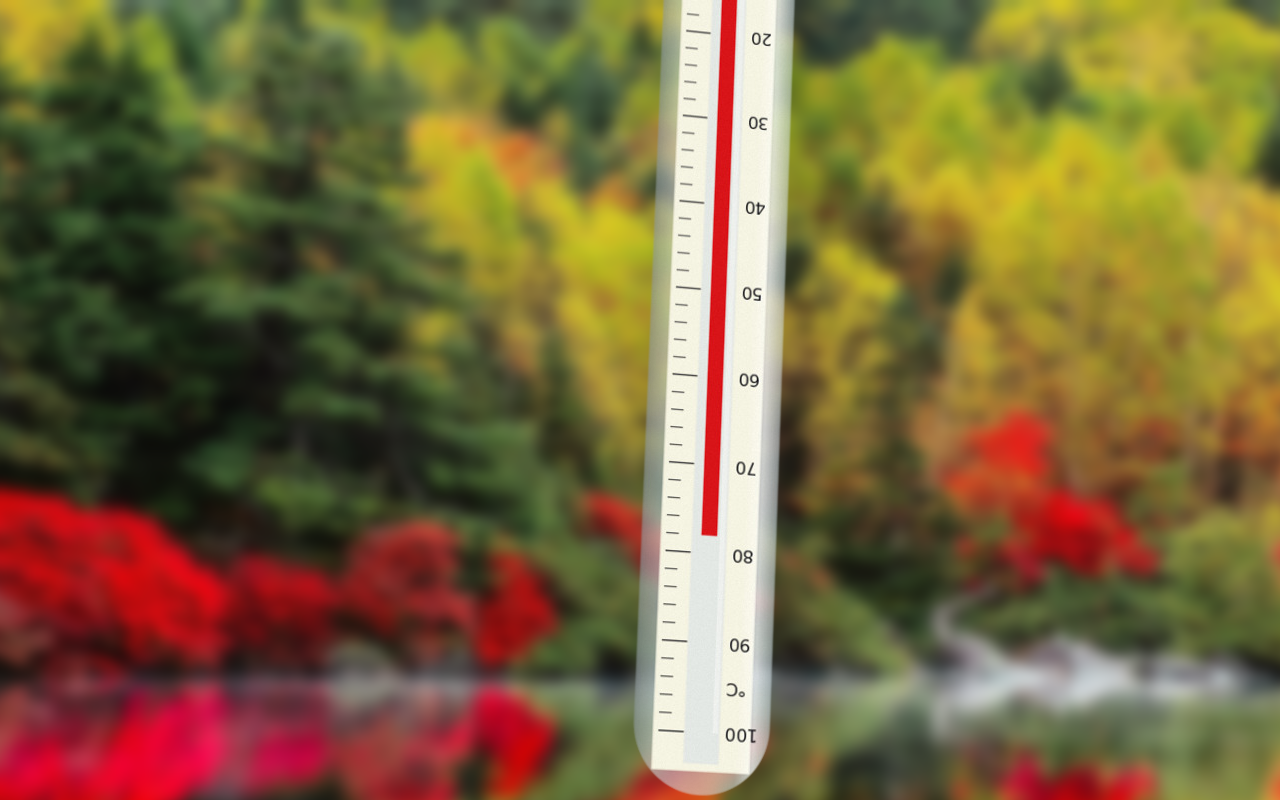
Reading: °C 78
